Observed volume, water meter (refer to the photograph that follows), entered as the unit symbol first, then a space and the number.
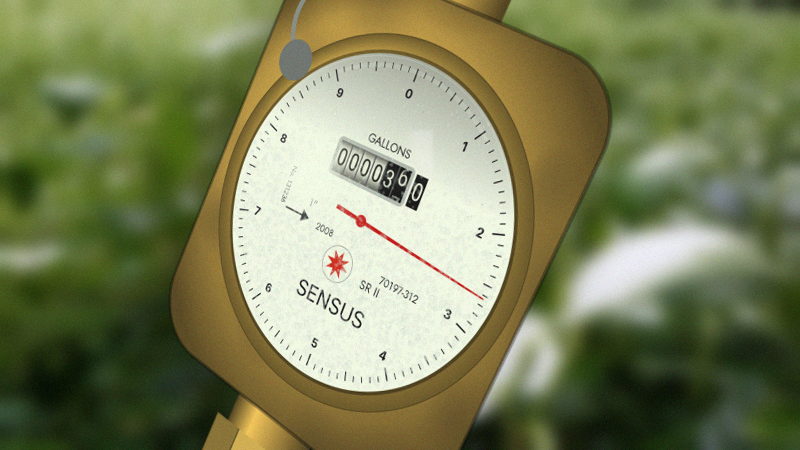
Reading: gal 362.6
